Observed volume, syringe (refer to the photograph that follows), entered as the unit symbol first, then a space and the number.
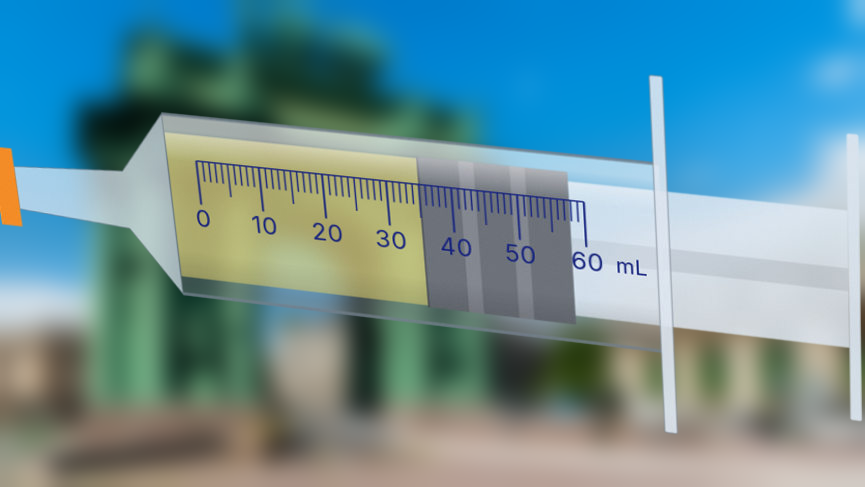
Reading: mL 35
